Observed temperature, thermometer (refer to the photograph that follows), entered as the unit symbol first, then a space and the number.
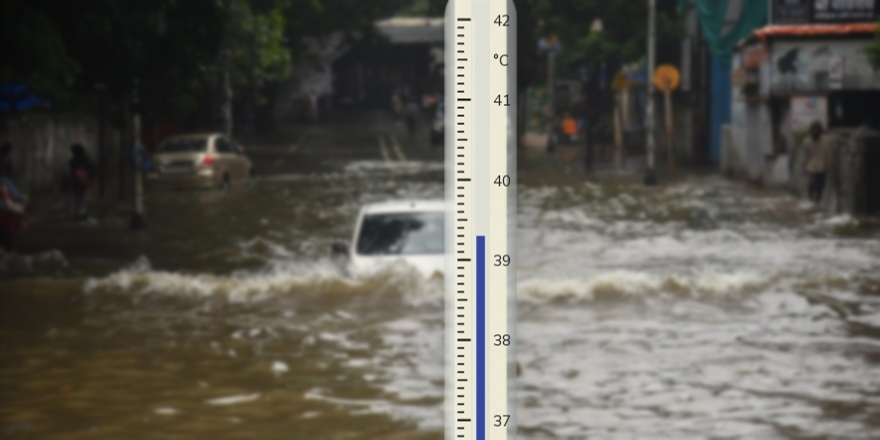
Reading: °C 39.3
